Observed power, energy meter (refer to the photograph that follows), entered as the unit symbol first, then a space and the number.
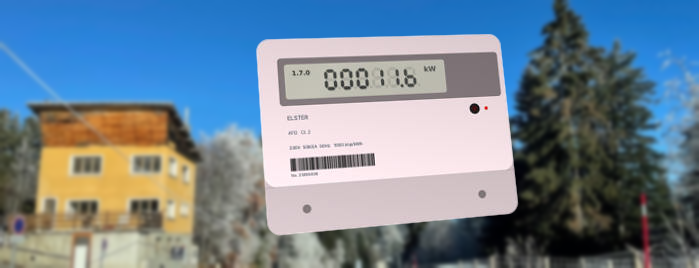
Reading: kW 11.6
